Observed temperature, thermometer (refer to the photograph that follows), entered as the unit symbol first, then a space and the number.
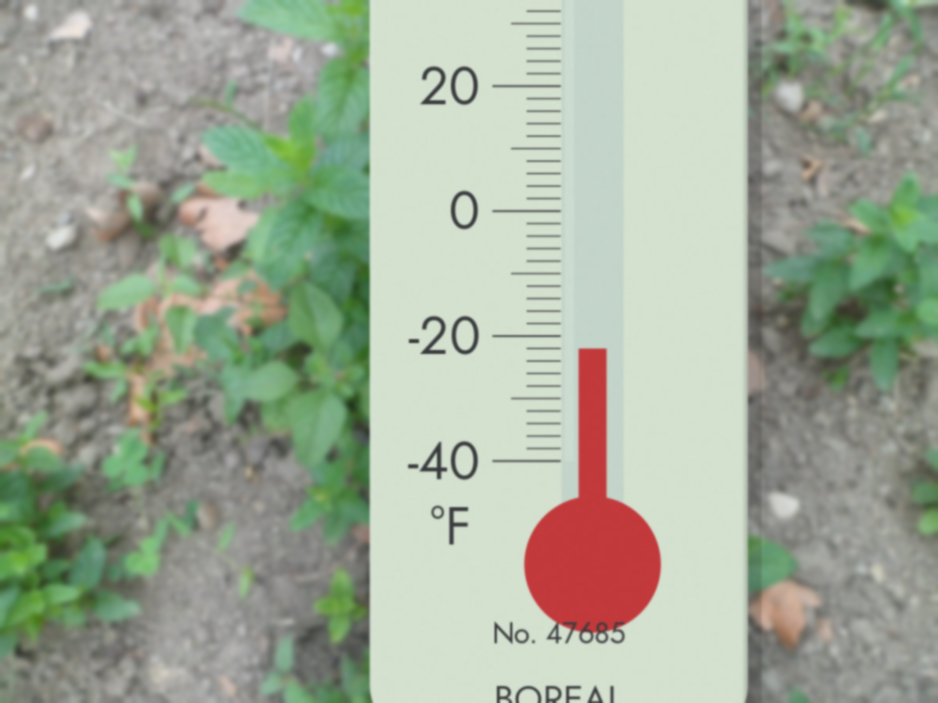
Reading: °F -22
